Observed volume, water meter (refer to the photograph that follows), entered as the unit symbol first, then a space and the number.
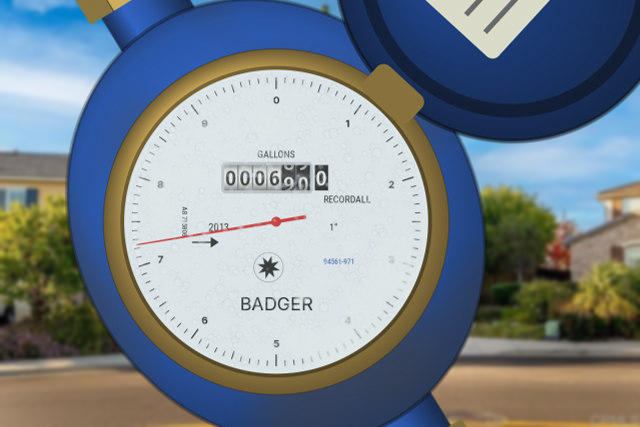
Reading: gal 6897.2
